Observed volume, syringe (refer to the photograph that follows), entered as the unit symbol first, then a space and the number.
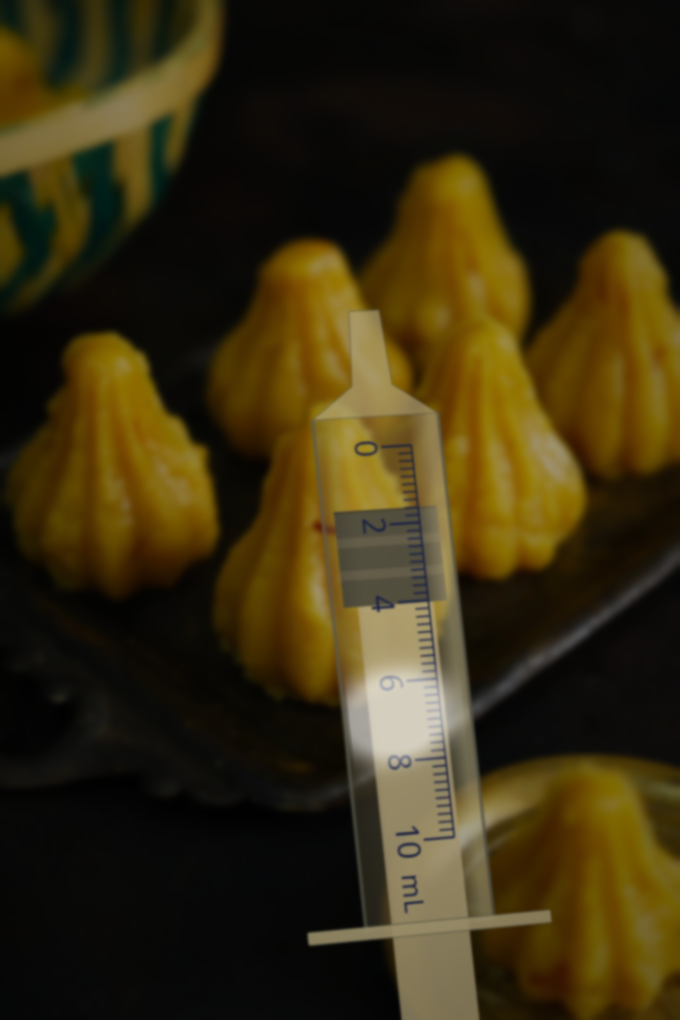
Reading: mL 1.6
